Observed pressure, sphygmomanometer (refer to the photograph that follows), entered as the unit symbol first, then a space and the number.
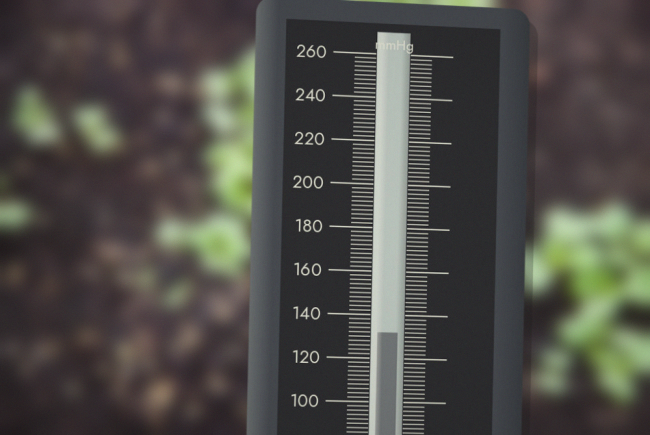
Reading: mmHg 132
